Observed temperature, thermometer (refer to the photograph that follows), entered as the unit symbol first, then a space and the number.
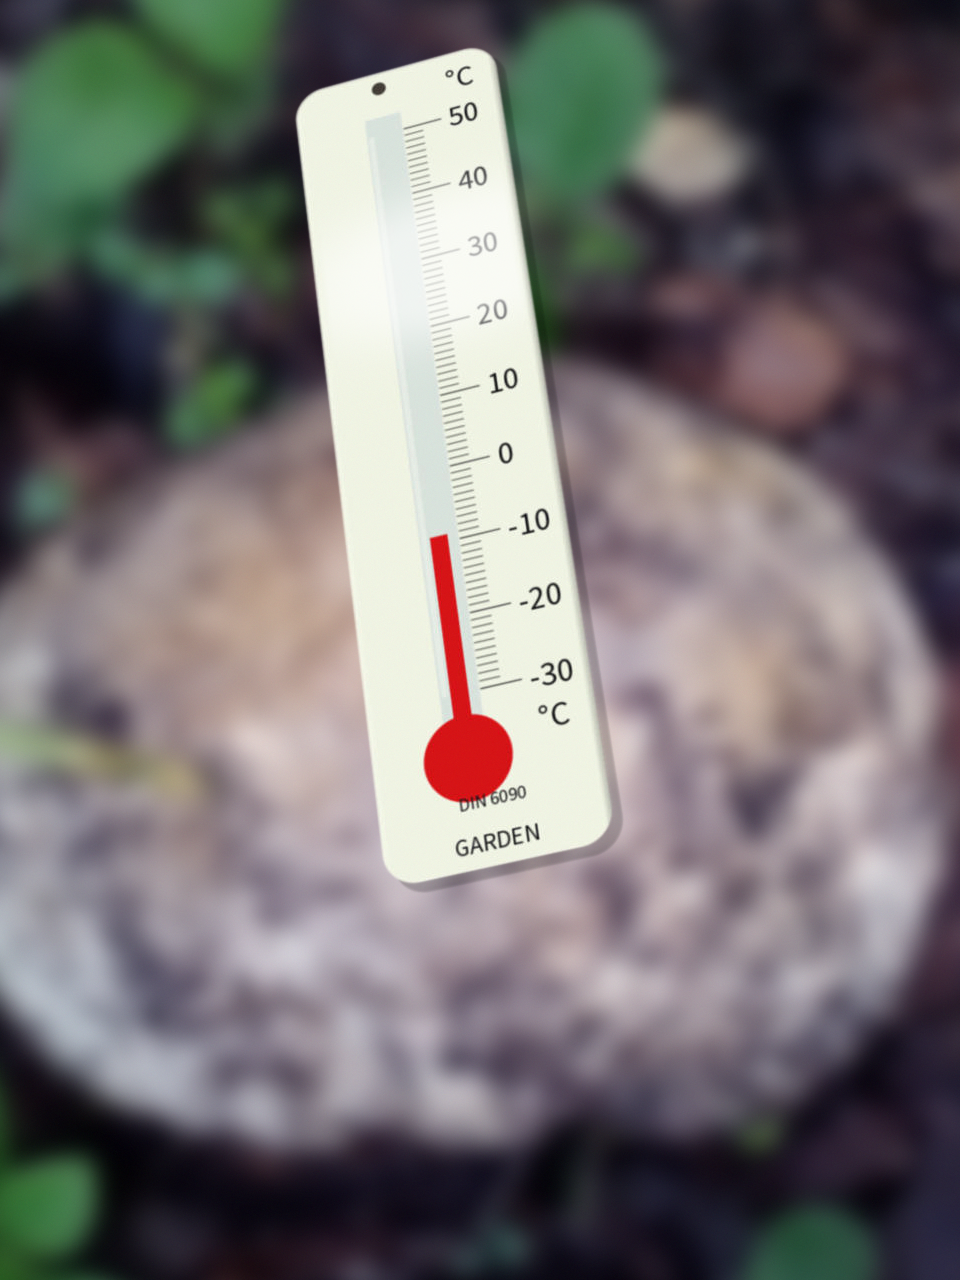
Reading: °C -9
